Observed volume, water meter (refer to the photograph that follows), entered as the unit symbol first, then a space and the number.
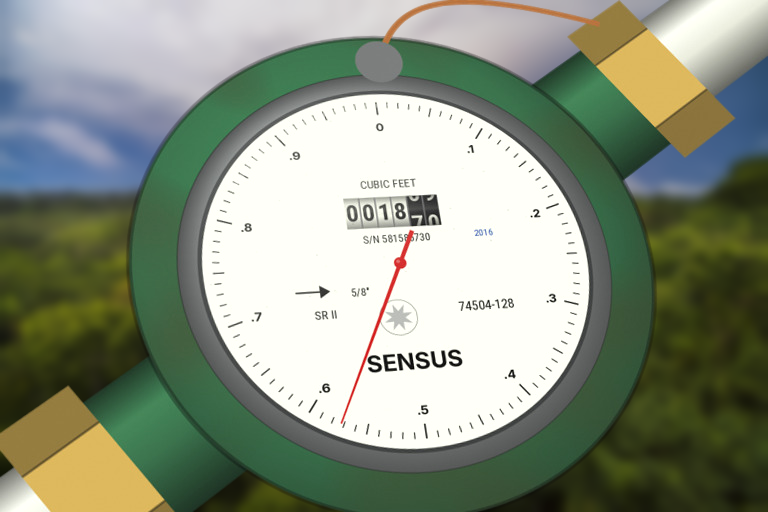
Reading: ft³ 1869.57
